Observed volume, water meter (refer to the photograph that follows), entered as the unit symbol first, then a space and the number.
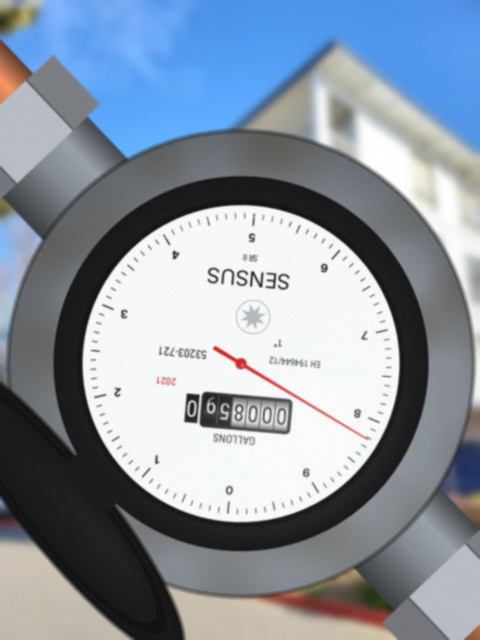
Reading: gal 8588.2
